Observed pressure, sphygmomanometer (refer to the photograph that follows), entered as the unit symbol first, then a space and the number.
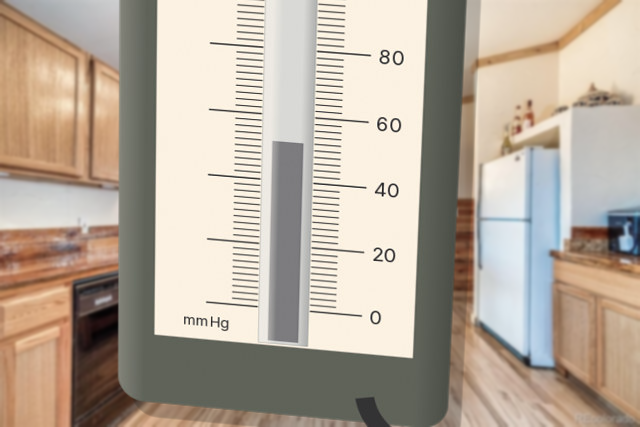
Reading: mmHg 52
